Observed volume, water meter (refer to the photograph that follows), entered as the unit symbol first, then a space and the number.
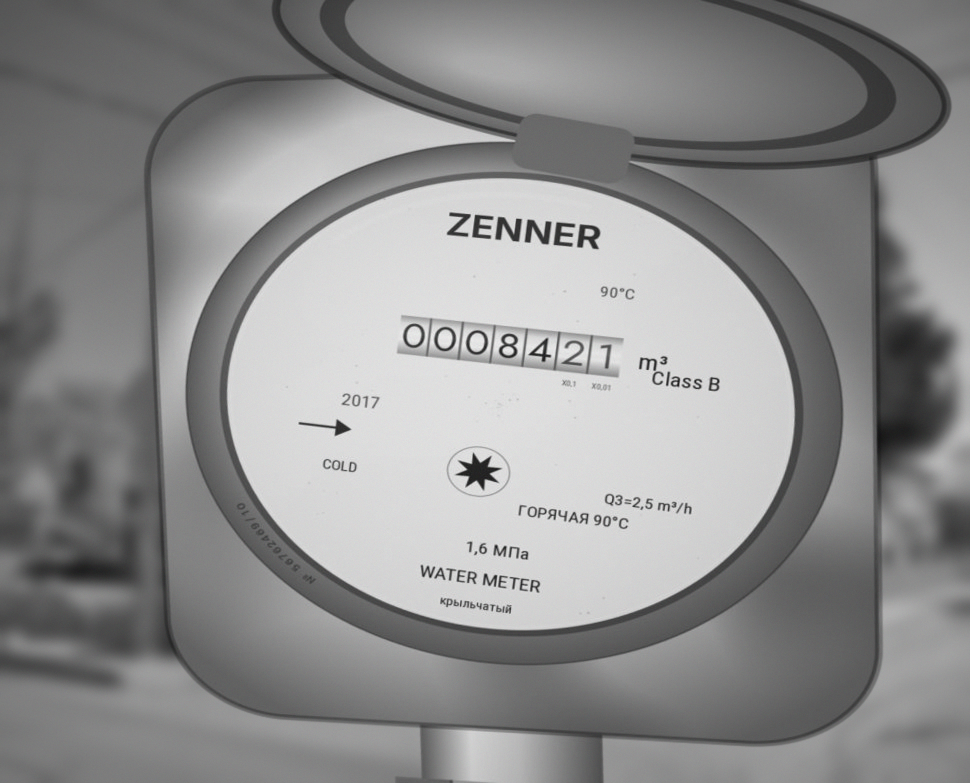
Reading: m³ 84.21
